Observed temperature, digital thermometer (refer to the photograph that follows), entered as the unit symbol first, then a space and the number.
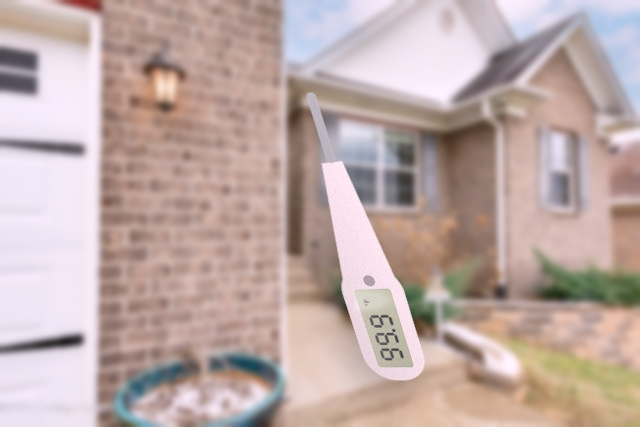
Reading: °F 99.9
